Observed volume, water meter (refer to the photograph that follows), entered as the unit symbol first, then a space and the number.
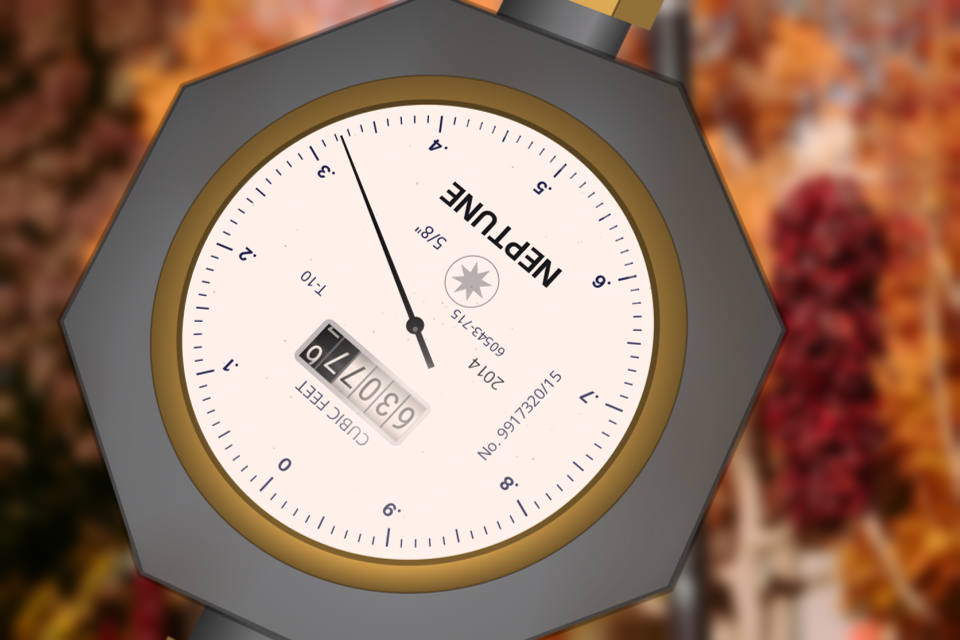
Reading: ft³ 630776.32
